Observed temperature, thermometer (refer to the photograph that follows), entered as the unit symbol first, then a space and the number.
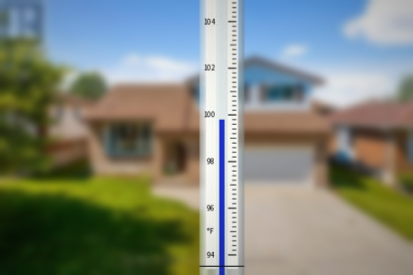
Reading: °F 99.8
